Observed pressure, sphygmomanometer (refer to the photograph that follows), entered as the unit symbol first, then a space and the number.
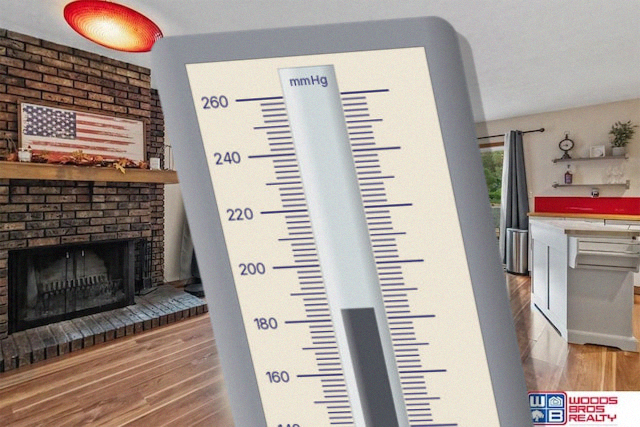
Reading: mmHg 184
